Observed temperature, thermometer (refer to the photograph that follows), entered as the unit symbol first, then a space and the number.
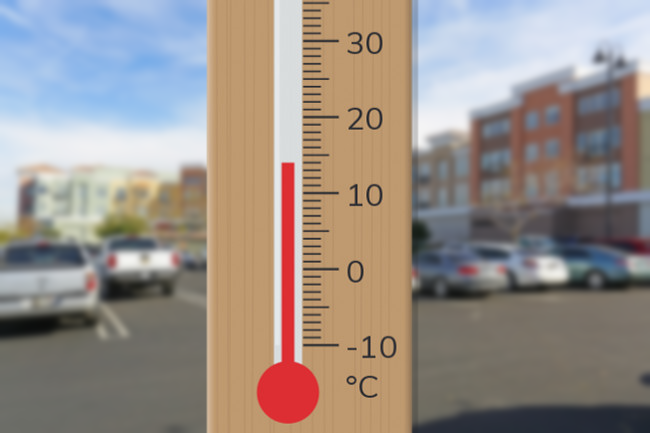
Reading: °C 14
